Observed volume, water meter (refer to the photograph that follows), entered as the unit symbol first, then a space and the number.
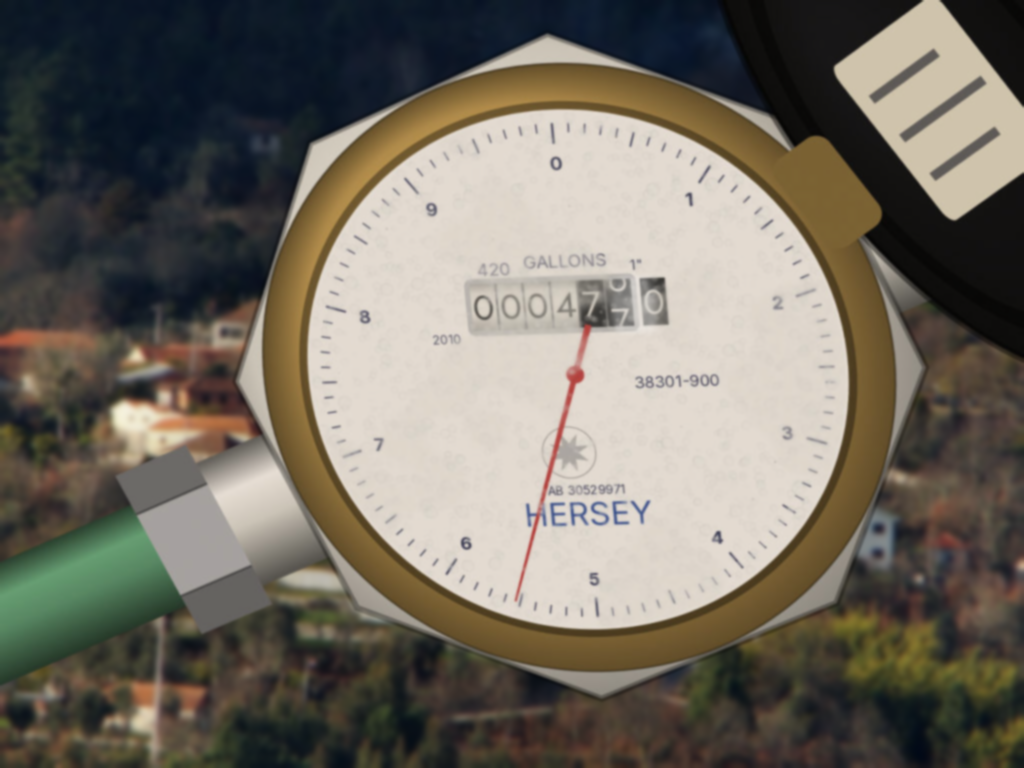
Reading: gal 4765.5
